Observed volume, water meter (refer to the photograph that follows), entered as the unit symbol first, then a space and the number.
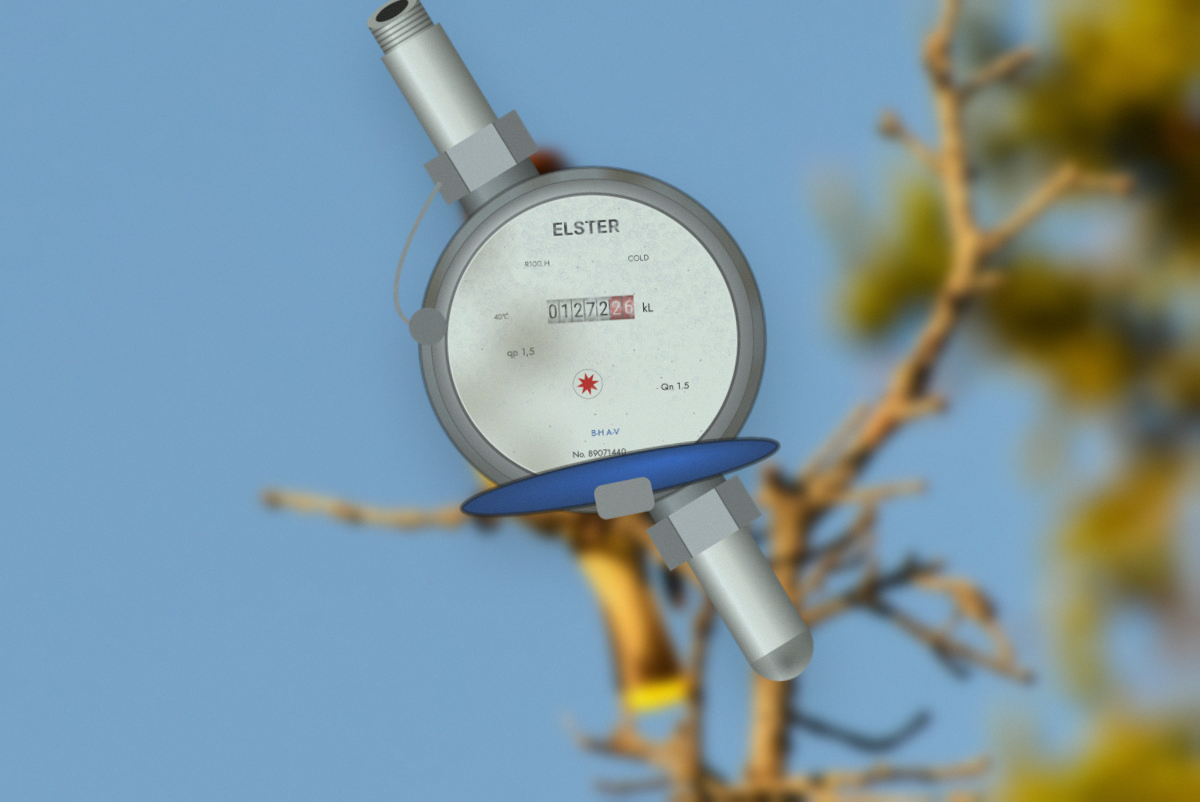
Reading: kL 1272.26
